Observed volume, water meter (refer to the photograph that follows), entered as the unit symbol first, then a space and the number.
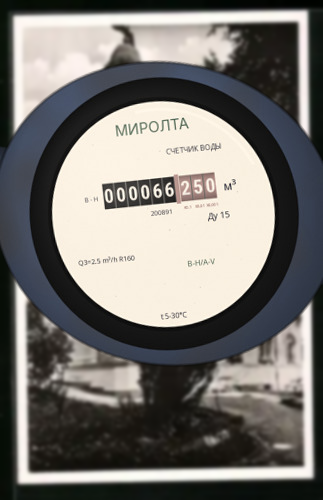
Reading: m³ 66.250
